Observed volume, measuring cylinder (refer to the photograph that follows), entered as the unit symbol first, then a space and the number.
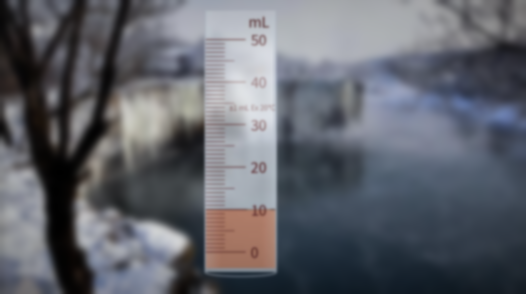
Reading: mL 10
